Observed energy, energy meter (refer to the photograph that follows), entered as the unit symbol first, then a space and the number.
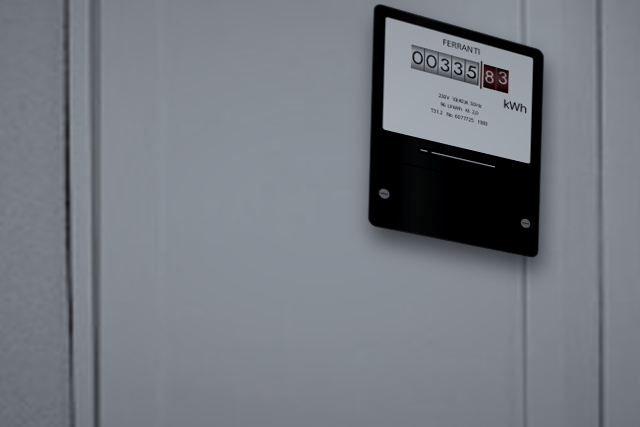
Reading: kWh 335.83
